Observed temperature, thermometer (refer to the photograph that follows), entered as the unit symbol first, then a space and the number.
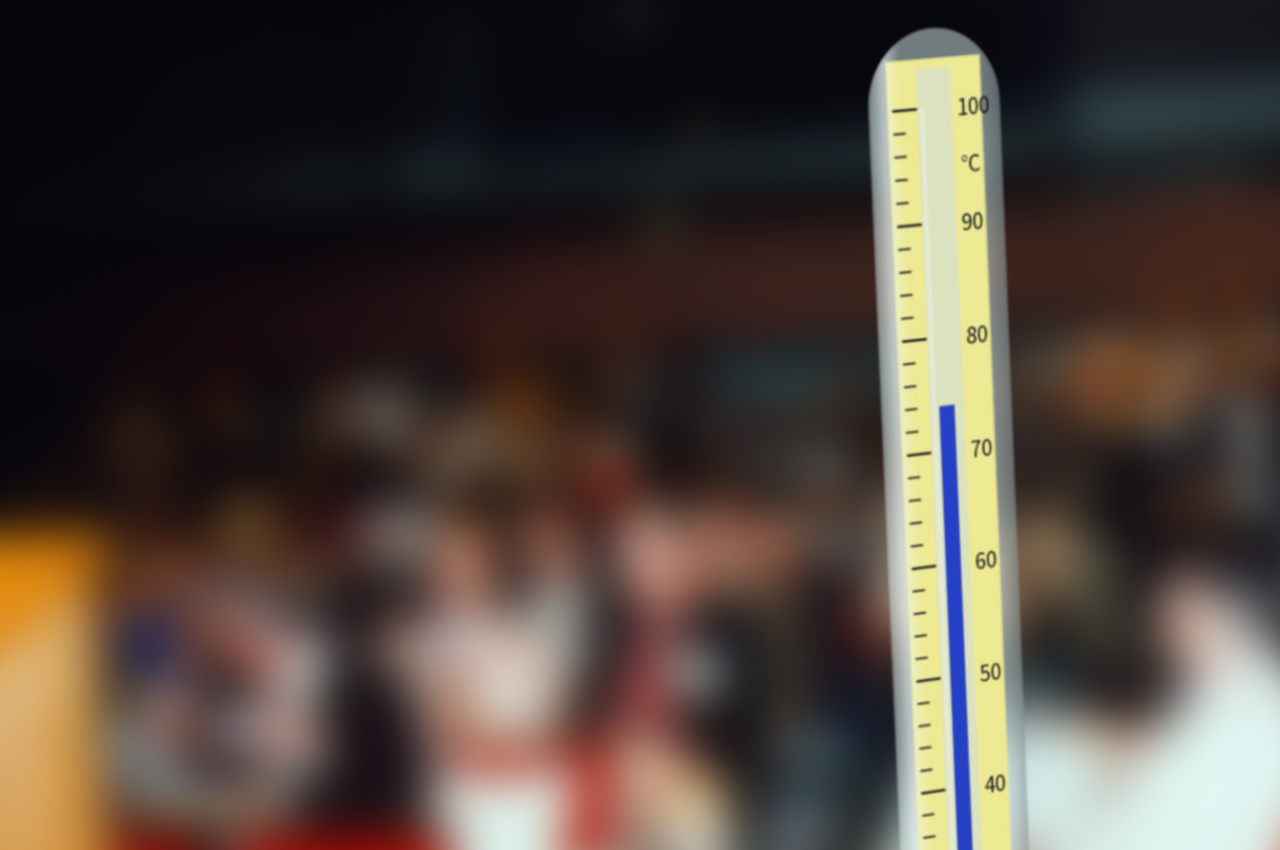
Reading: °C 74
